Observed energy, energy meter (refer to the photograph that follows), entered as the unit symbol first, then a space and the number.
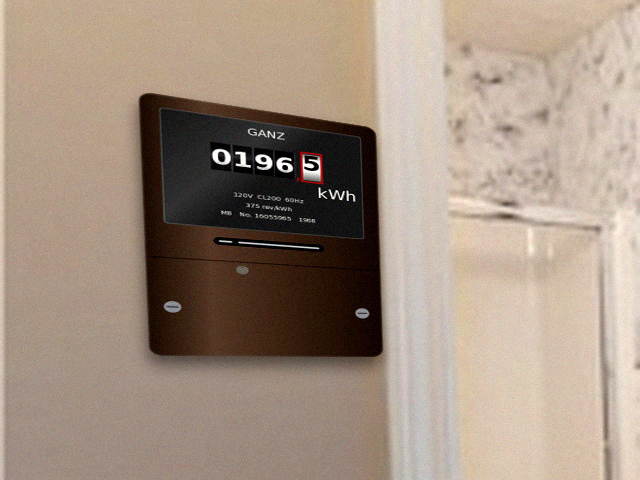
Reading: kWh 196.5
